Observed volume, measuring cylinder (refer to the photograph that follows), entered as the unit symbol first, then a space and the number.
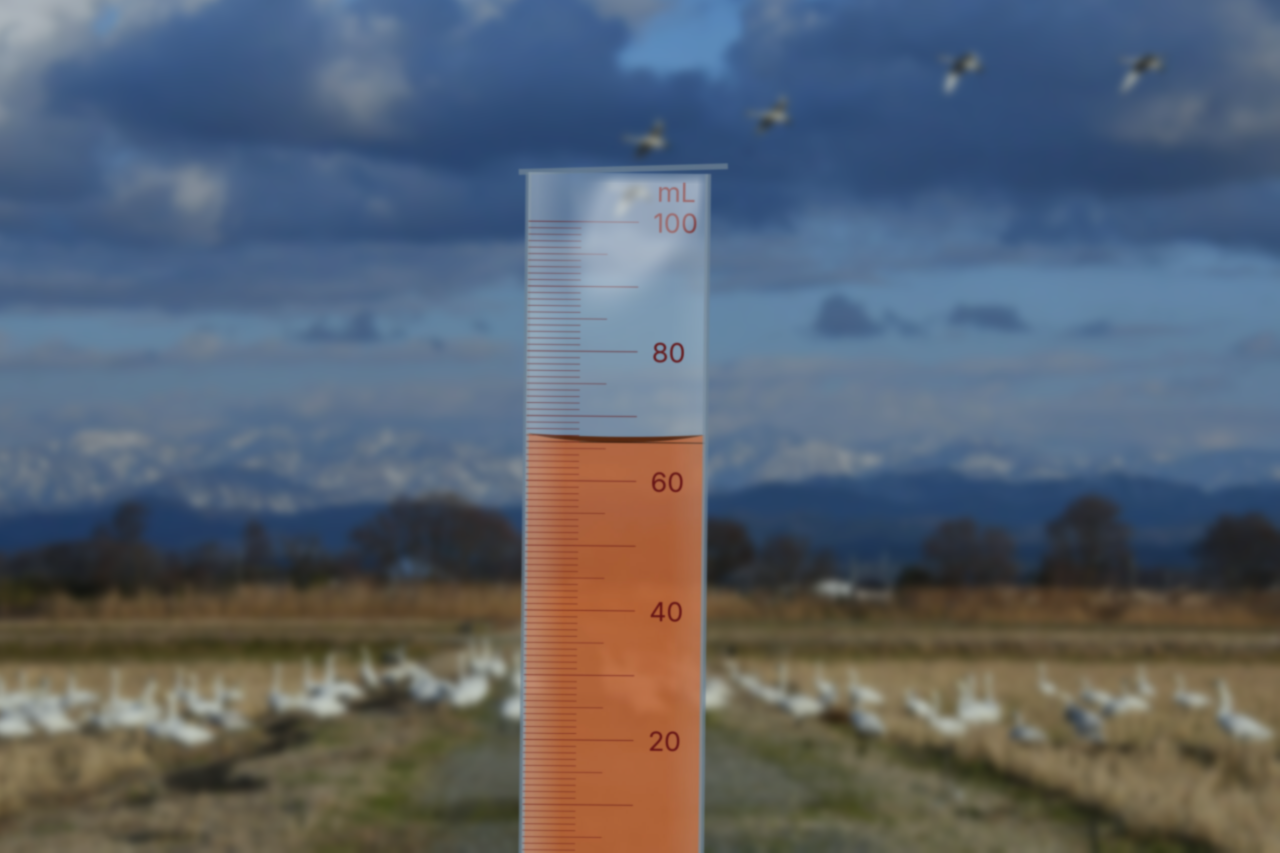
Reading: mL 66
